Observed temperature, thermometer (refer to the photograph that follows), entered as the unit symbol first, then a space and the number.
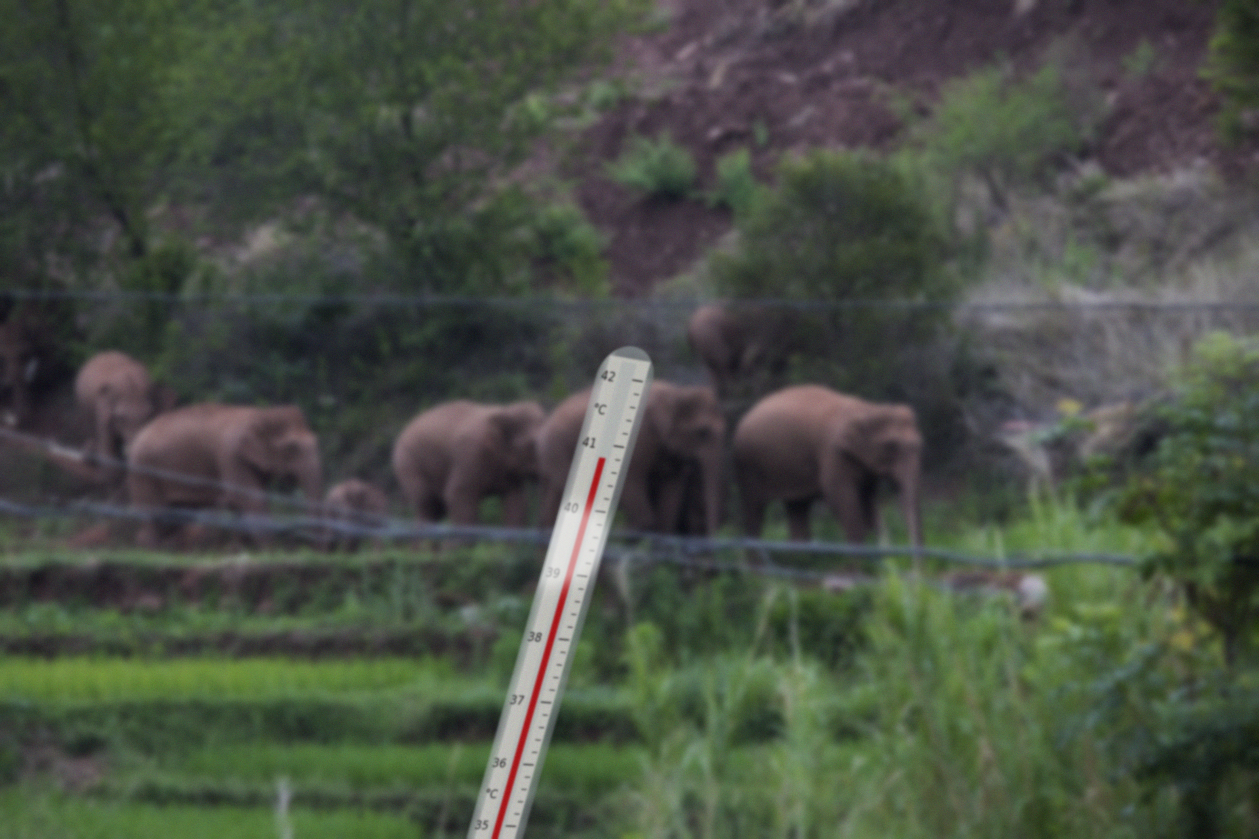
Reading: °C 40.8
